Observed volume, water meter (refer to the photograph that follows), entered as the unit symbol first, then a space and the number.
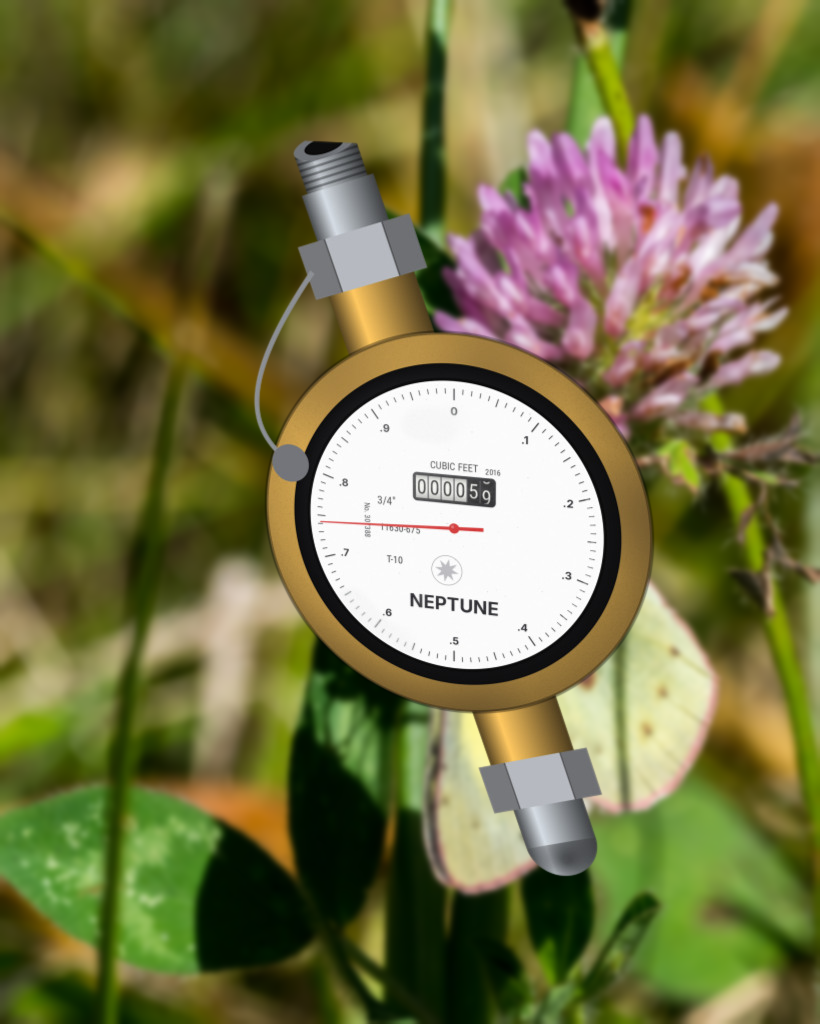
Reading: ft³ 58.74
